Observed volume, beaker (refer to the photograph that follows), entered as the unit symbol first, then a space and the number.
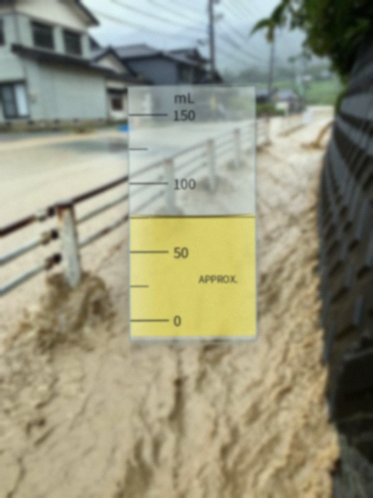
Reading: mL 75
